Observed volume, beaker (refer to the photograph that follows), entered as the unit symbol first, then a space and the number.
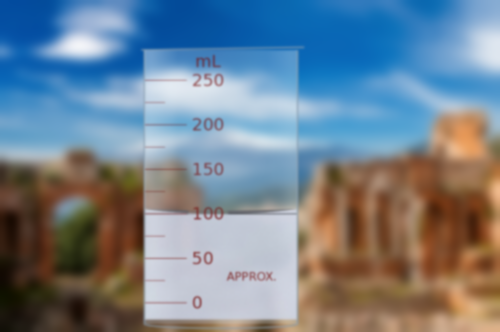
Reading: mL 100
